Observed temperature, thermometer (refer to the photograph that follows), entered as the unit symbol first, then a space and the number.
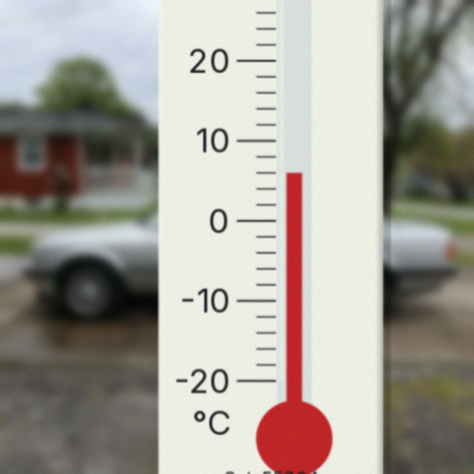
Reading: °C 6
